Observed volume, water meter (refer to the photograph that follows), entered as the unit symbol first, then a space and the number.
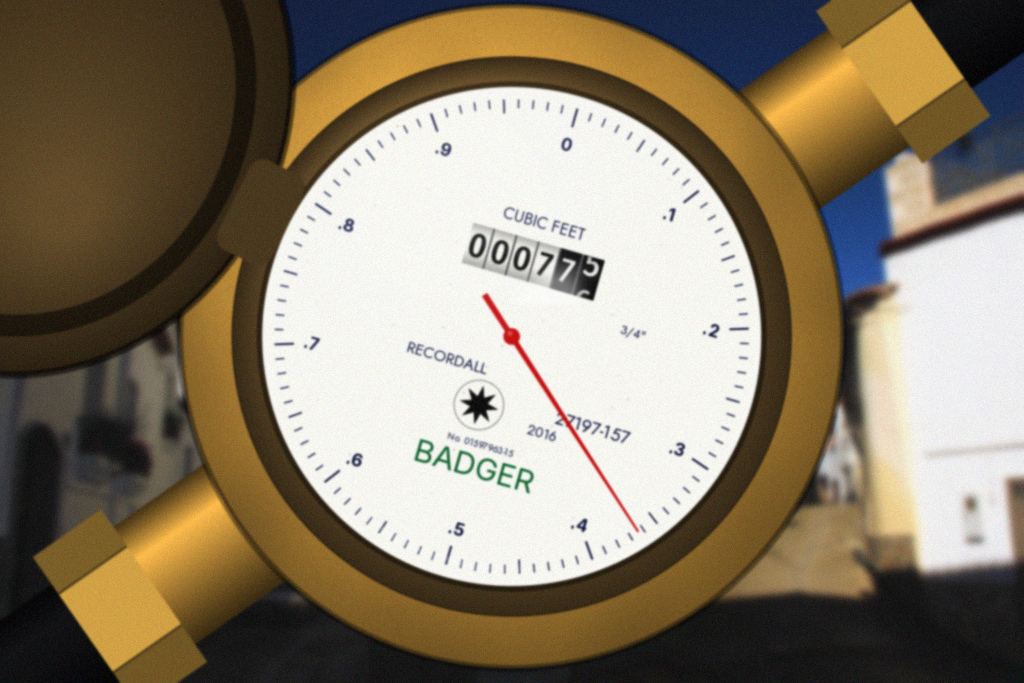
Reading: ft³ 775.36
